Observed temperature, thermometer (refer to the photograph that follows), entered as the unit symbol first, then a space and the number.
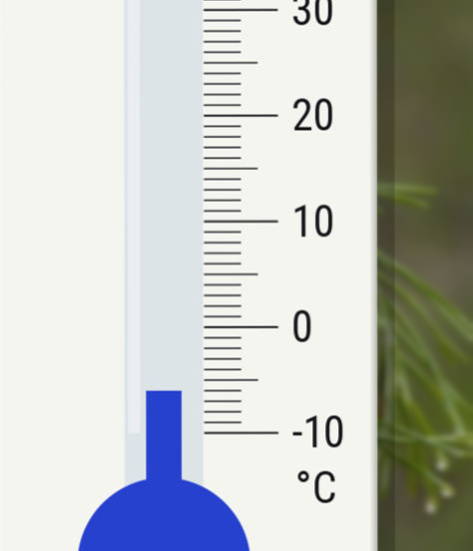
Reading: °C -6
